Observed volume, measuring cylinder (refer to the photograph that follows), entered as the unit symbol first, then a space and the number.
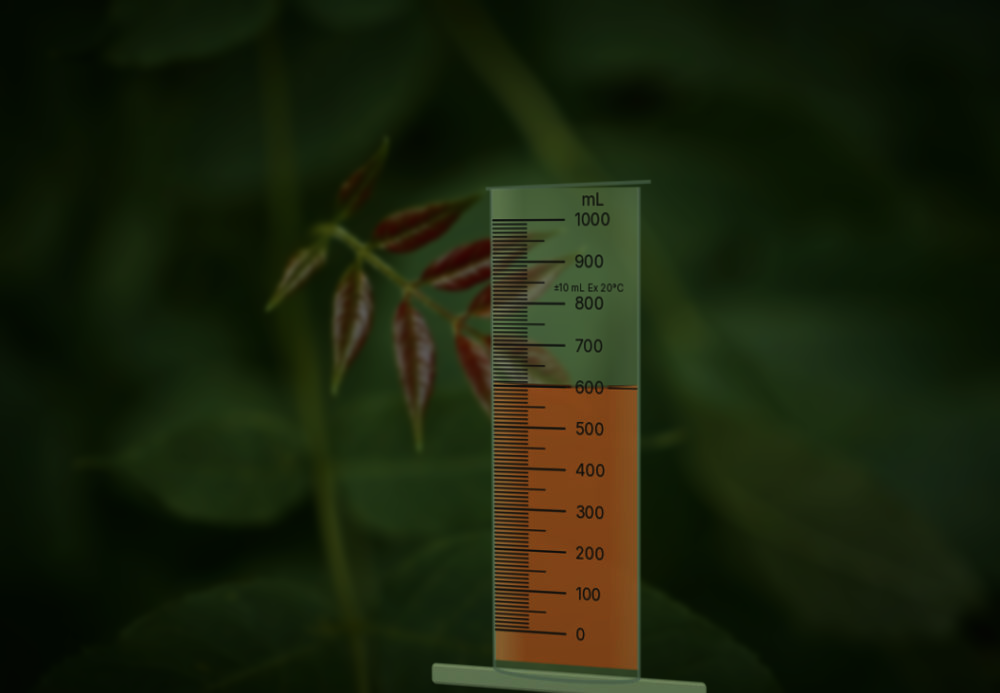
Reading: mL 600
